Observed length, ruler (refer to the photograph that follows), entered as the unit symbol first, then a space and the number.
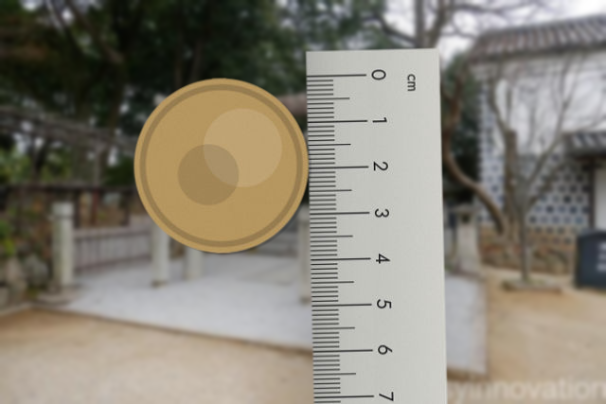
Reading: cm 3.8
